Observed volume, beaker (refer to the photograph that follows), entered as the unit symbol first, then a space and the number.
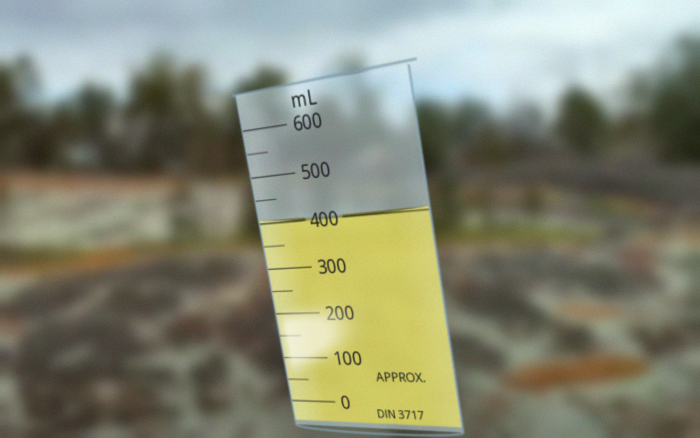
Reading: mL 400
